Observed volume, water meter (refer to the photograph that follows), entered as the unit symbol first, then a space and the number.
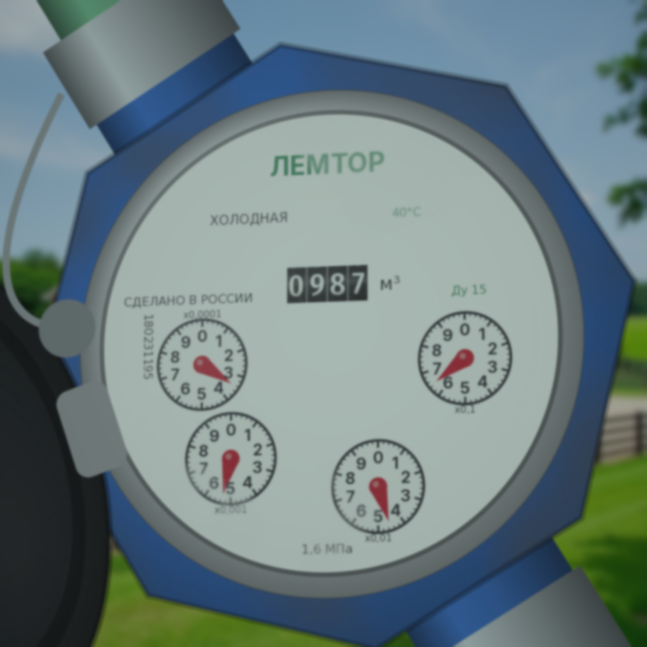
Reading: m³ 987.6453
